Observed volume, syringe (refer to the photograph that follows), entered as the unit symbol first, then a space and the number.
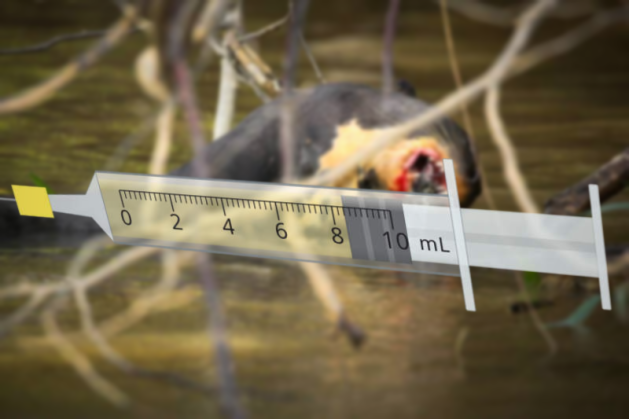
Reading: mL 8.4
